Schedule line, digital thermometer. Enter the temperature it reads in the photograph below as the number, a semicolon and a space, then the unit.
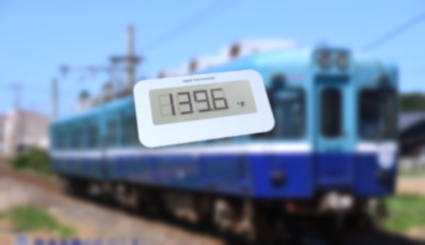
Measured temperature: 139.6; °F
